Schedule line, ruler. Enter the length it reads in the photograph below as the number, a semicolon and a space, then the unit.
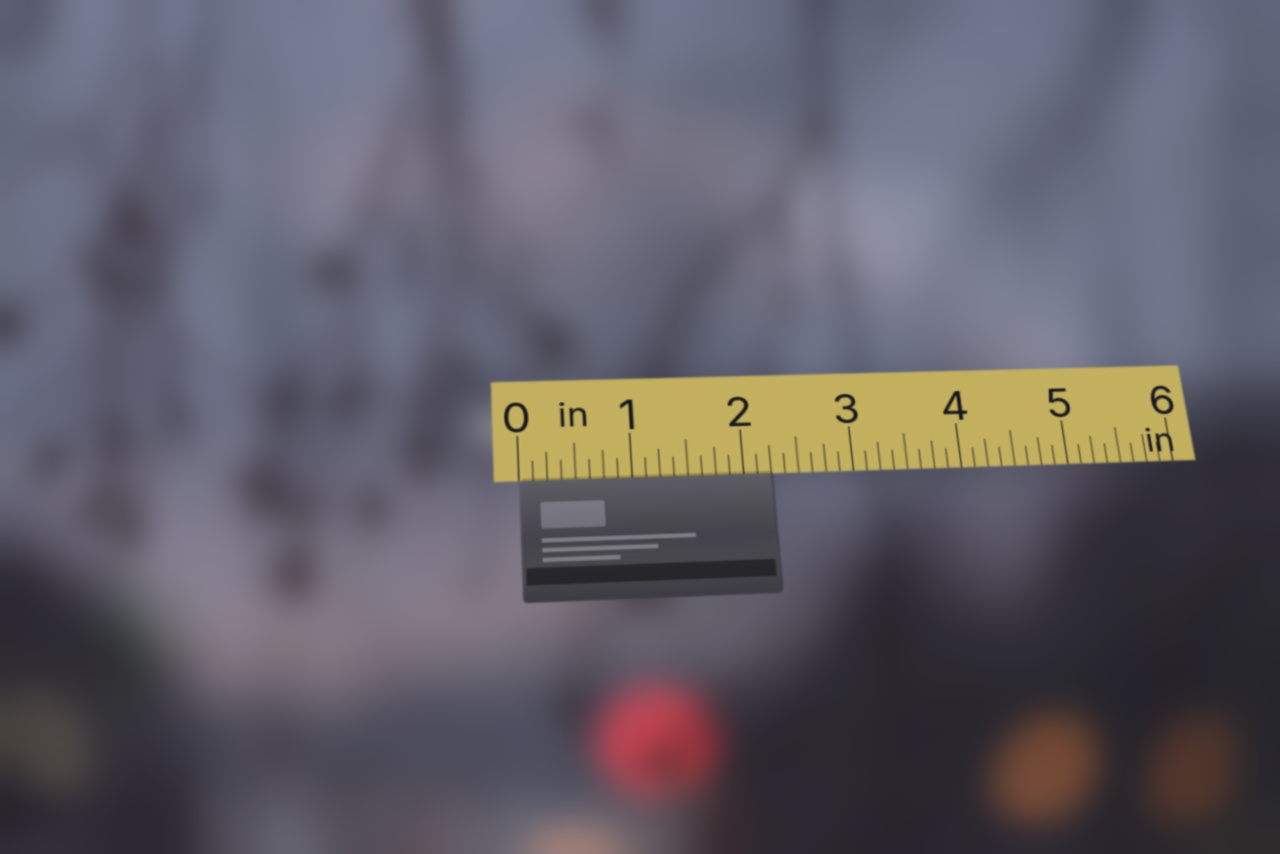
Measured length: 2.25; in
